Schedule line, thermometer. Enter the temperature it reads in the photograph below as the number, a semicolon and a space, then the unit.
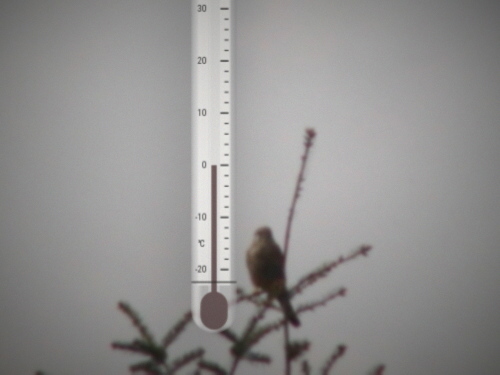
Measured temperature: 0; °C
